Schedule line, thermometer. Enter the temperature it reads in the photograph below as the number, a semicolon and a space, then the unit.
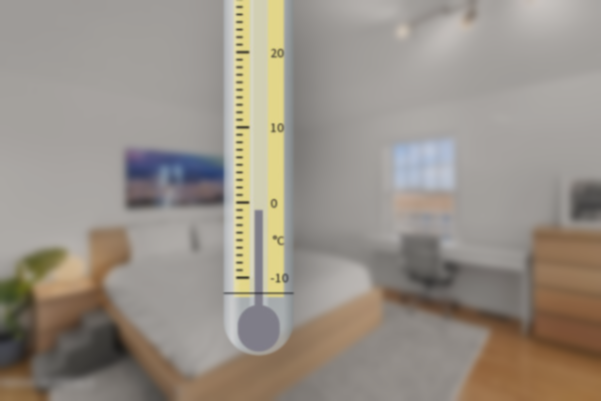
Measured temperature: -1; °C
